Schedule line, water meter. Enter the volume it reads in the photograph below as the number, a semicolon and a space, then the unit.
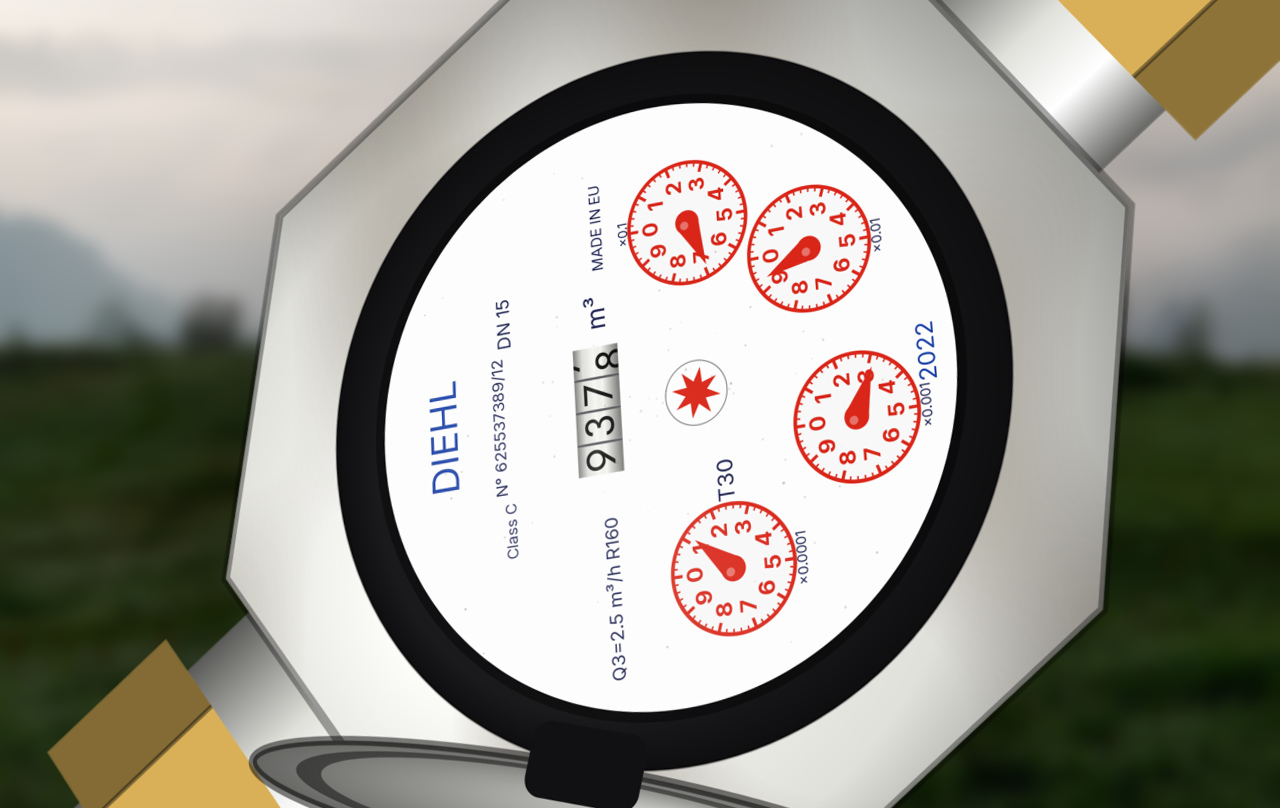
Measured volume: 9377.6931; m³
